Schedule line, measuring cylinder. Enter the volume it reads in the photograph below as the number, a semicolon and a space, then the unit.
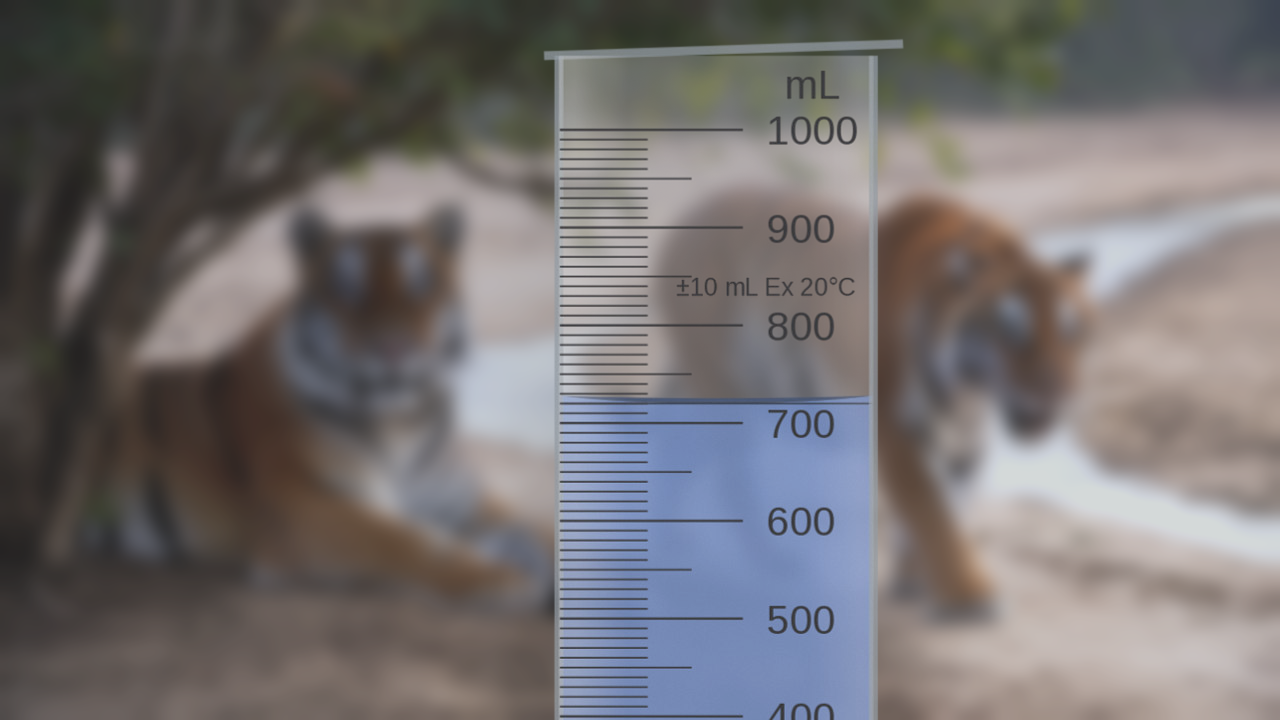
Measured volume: 720; mL
